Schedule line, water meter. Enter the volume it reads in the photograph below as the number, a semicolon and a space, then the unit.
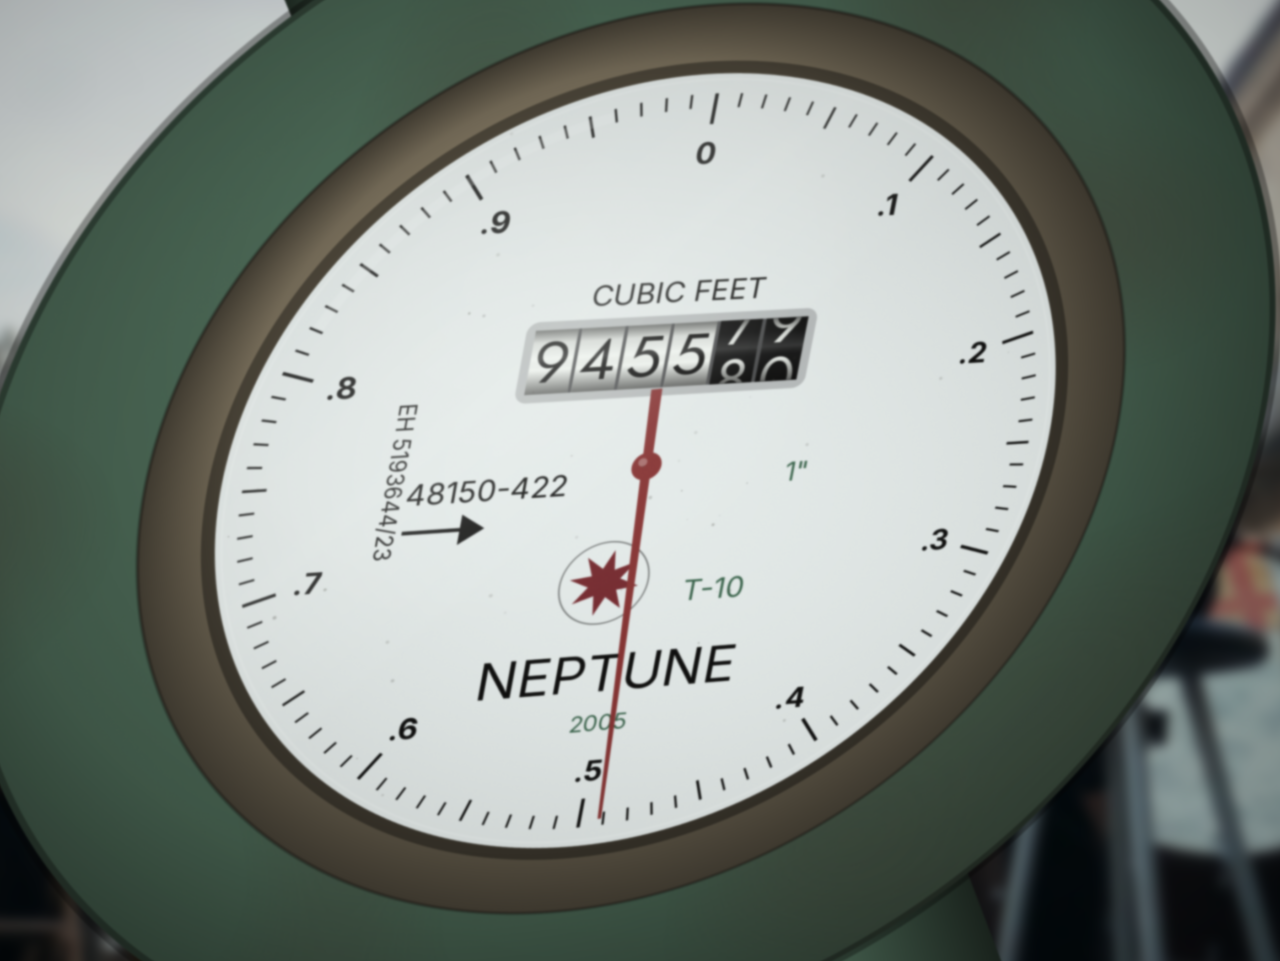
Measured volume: 945579.49; ft³
